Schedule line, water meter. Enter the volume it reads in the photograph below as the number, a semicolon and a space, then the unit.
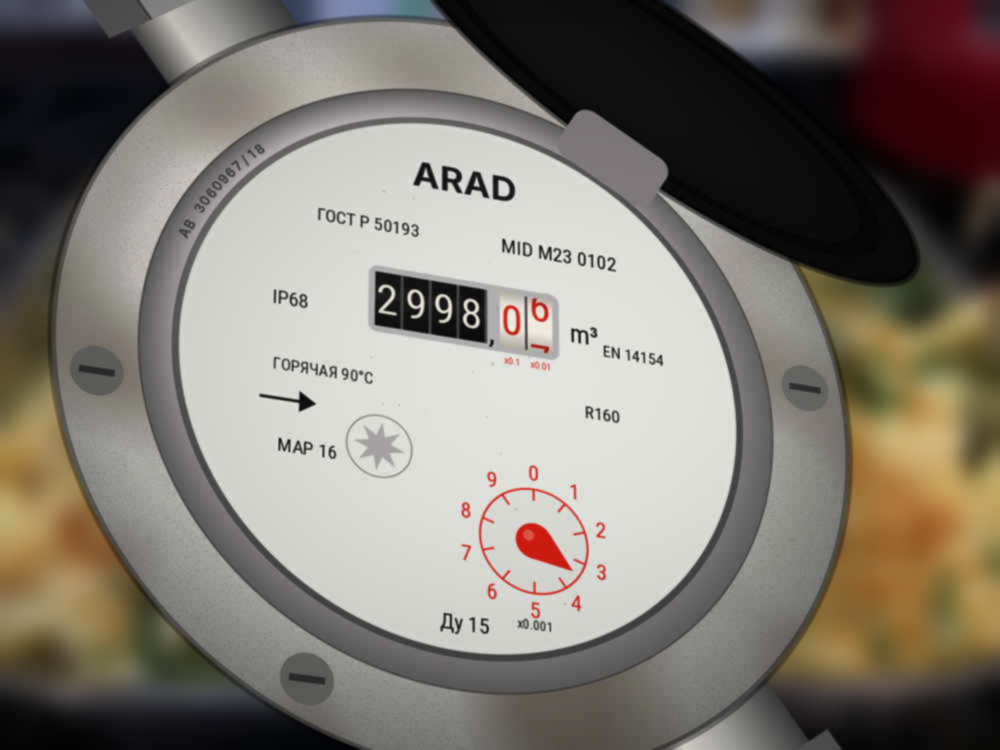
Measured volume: 2998.063; m³
